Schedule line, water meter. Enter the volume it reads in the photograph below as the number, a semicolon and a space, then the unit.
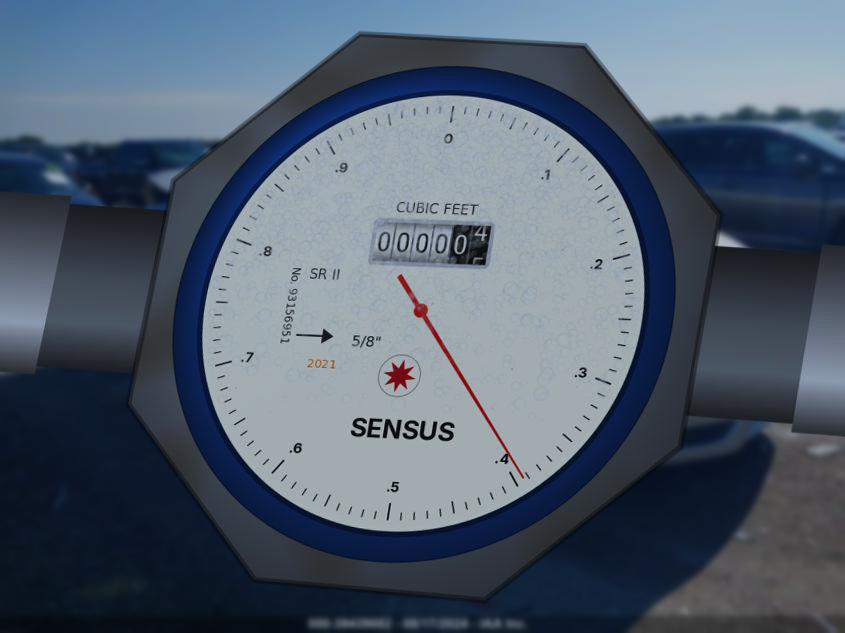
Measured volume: 4.39; ft³
